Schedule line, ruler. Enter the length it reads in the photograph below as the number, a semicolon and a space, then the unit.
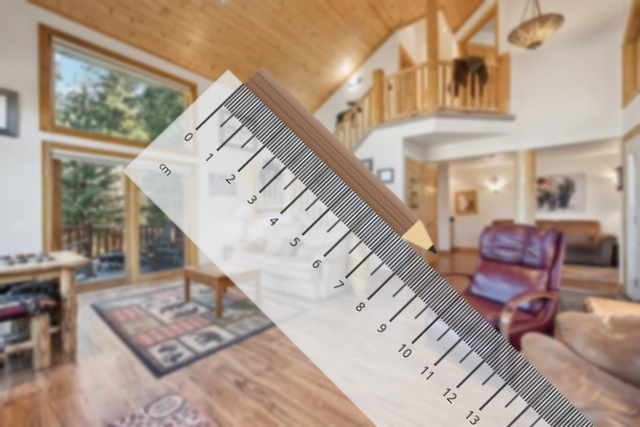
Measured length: 8.5; cm
